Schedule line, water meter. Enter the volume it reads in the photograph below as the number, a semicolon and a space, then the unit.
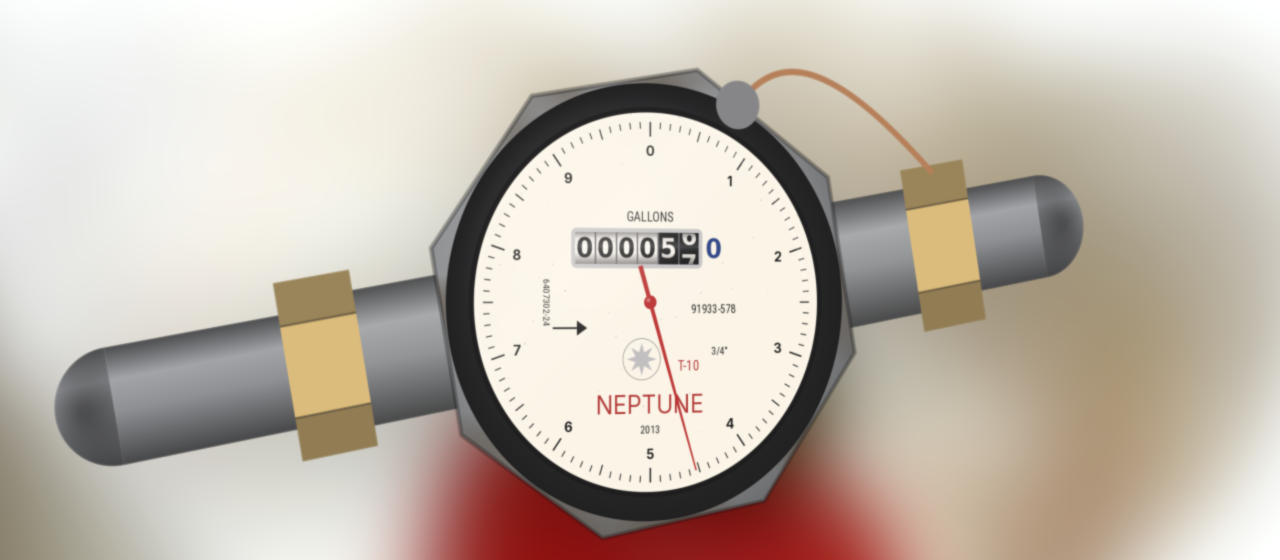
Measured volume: 564.5; gal
